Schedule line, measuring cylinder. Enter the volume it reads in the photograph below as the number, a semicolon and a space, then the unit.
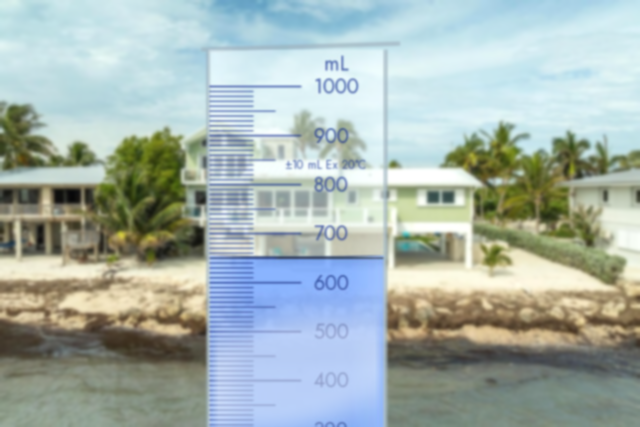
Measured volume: 650; mL
